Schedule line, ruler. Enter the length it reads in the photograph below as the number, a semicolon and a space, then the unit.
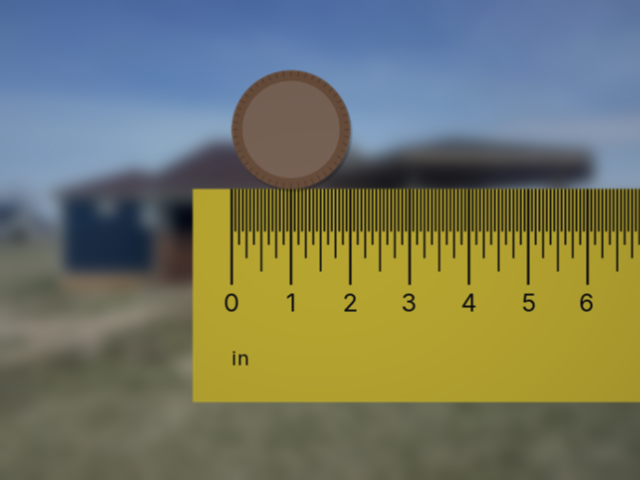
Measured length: 2; in
